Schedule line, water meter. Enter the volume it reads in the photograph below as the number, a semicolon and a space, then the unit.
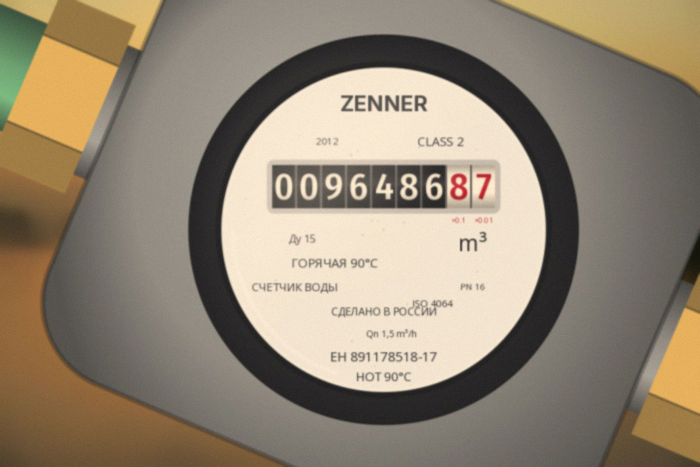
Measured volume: 96486.87; m³
